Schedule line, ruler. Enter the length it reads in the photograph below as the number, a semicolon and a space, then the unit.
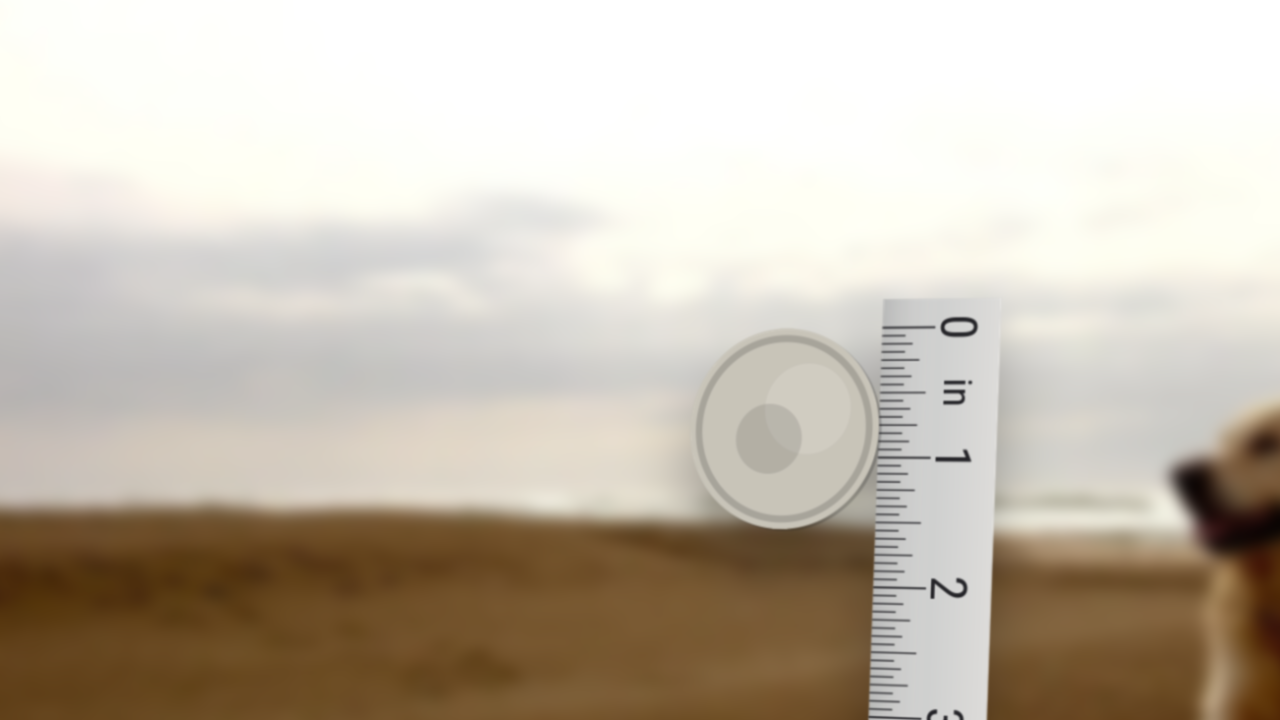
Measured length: 1.5625; in
